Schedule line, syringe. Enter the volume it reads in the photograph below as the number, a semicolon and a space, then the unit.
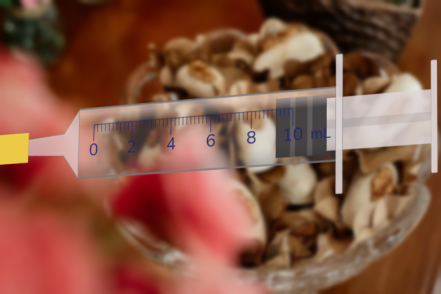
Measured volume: 9.2; mL
